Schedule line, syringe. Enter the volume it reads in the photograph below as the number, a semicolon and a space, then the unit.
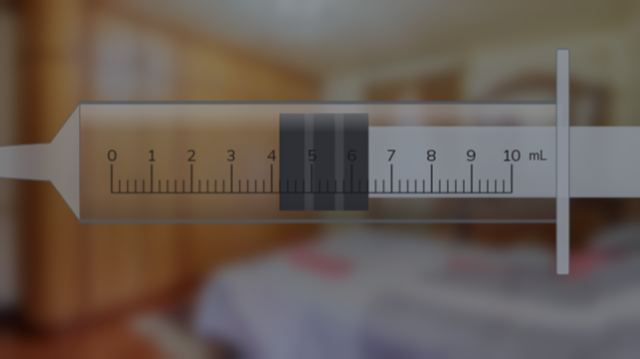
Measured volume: 4.2; mL
